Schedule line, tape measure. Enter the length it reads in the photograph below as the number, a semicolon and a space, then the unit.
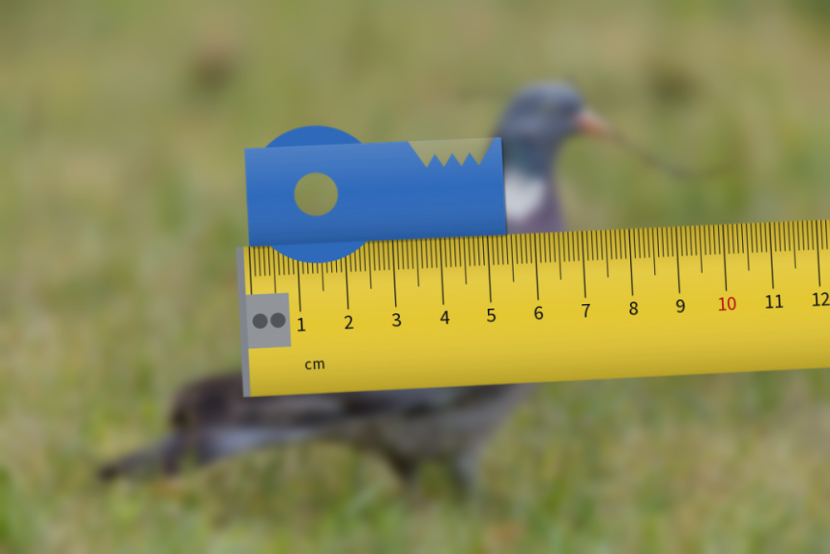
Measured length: 5.4; cm
